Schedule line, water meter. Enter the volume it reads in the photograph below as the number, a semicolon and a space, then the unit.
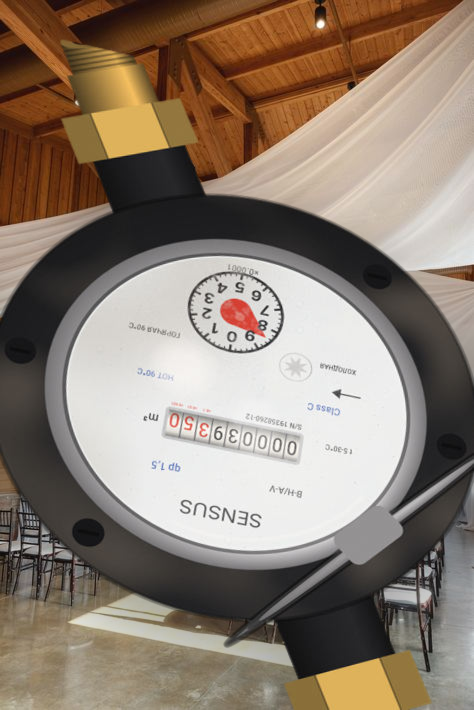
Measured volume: 39.3498; m³
